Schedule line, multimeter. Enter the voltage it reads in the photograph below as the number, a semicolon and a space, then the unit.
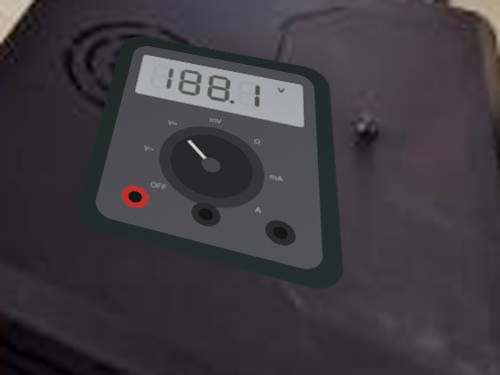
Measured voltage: 188.1; V
